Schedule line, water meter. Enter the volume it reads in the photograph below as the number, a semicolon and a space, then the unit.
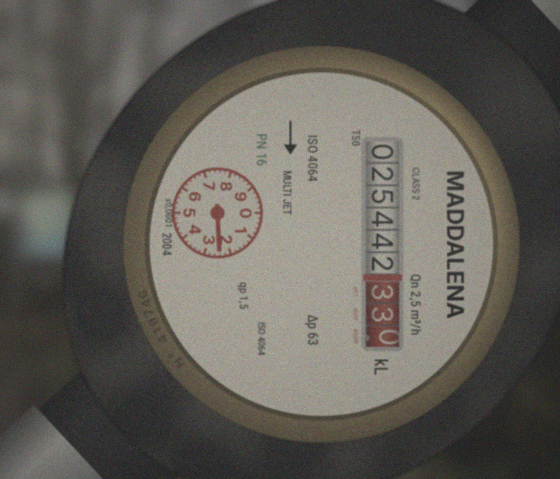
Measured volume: 25442.3302; kL
